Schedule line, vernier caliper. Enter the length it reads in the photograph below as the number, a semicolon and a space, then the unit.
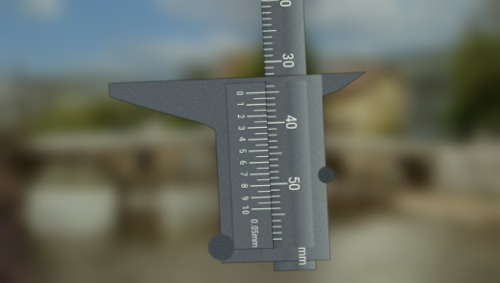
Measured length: 35.0; mm
